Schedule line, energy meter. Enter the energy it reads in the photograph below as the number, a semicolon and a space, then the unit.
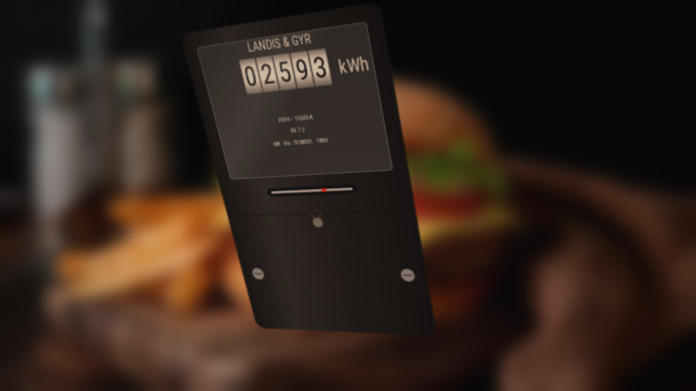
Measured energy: 2593; kWh
